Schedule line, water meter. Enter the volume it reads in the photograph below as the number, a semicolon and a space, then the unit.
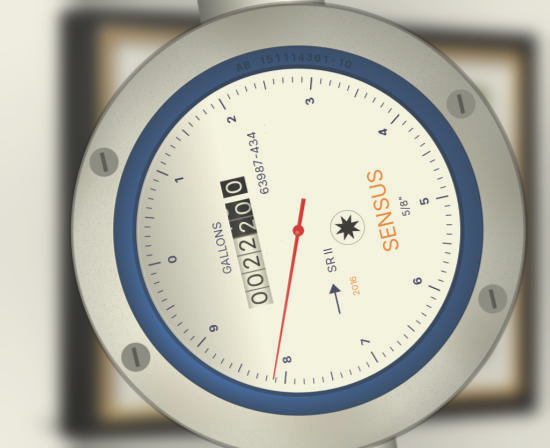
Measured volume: 22198.1; gal
